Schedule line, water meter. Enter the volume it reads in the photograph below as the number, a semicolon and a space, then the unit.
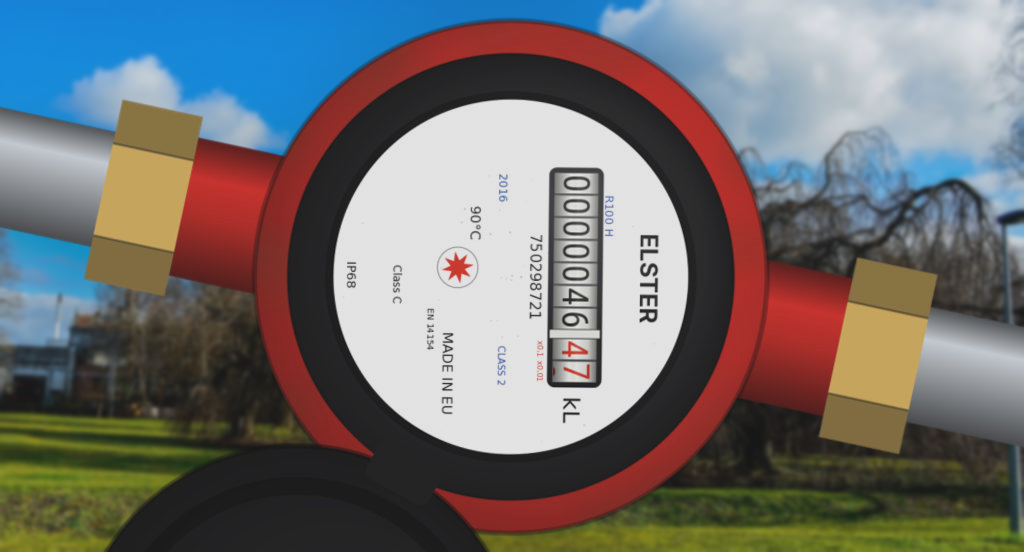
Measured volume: 46.47; kL
